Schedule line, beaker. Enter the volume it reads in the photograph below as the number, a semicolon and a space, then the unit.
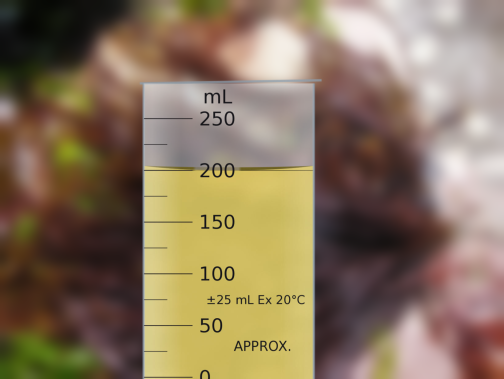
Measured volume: 200; mL
